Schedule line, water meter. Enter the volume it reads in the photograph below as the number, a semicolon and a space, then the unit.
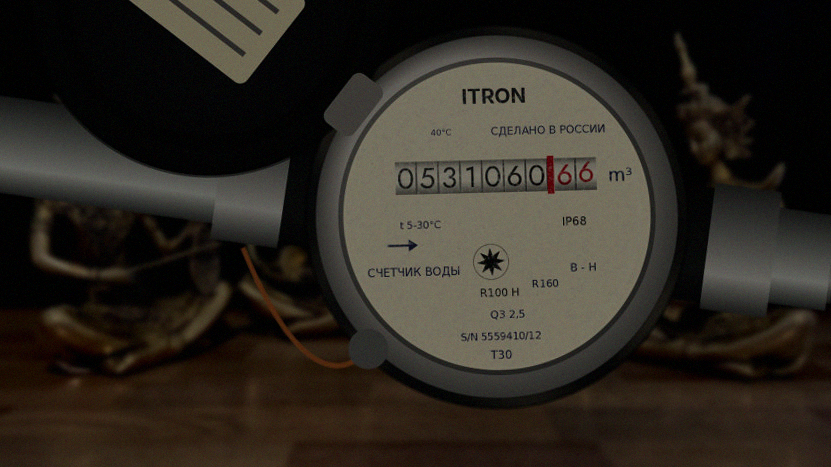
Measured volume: 531060.66; m³
